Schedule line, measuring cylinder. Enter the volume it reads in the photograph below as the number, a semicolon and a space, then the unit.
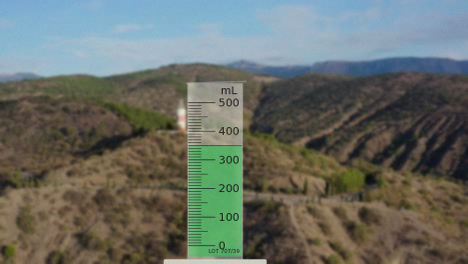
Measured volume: 350; mL
